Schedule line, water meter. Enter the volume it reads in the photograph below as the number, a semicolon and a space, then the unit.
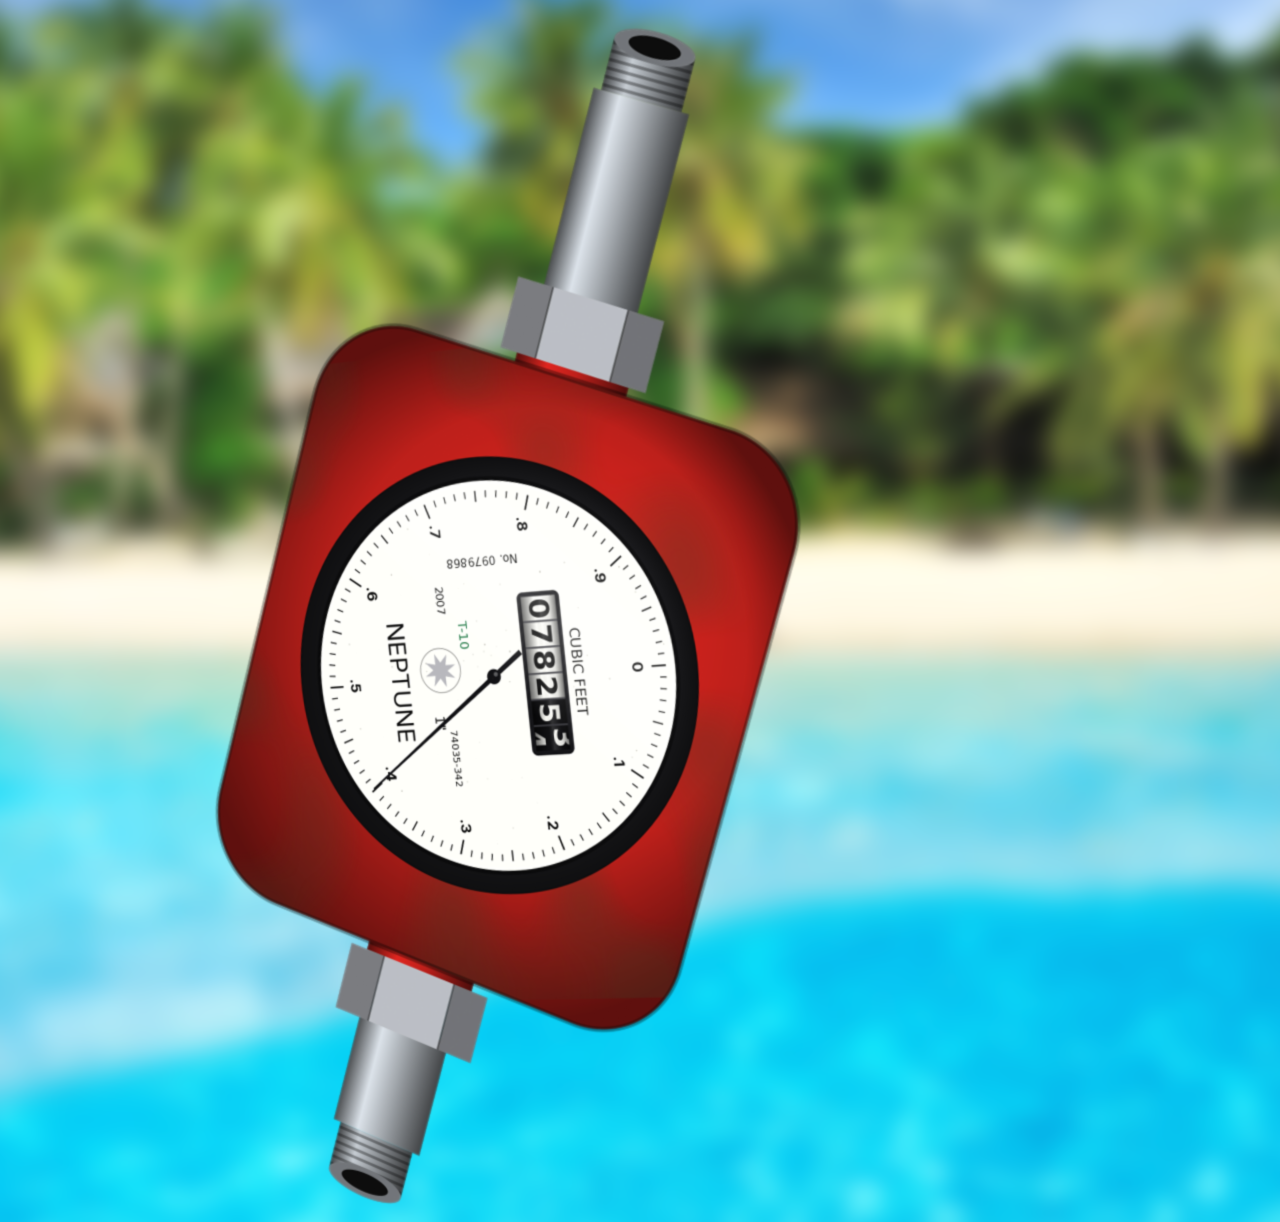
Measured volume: 78253.40; ft³
